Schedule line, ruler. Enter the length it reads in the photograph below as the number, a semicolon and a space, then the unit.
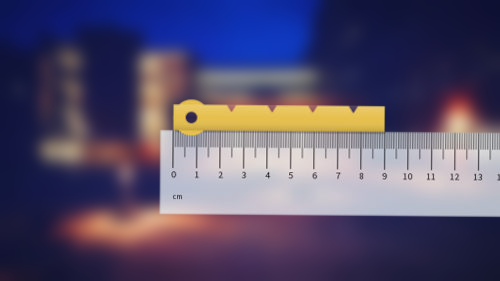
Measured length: 9; cm
